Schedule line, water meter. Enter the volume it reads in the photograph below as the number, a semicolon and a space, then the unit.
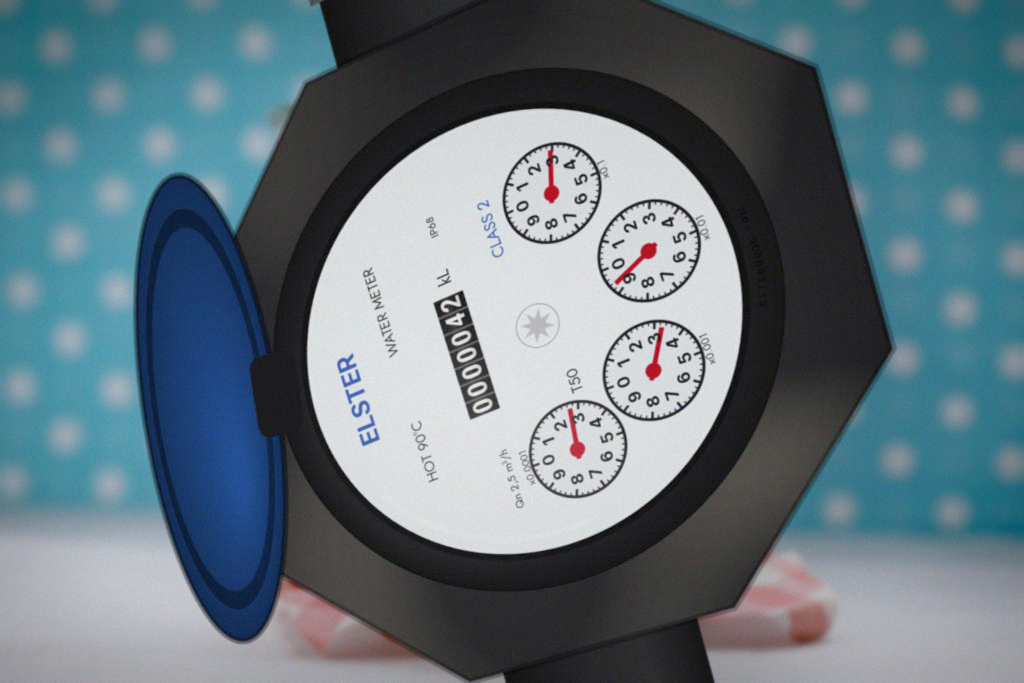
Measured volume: 42.2932; kL
